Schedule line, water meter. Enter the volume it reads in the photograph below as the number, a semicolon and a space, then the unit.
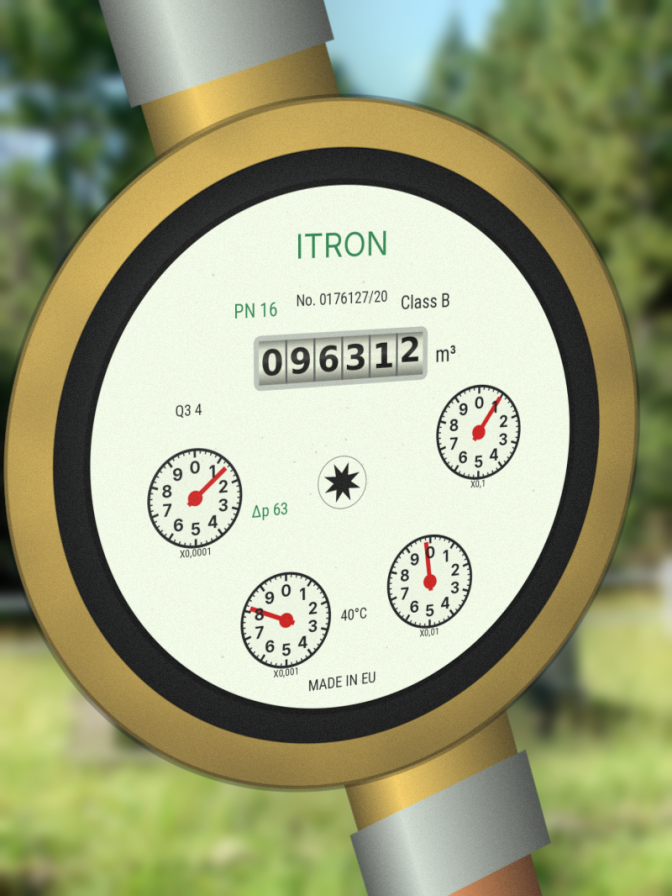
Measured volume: 96312.0981; m³
